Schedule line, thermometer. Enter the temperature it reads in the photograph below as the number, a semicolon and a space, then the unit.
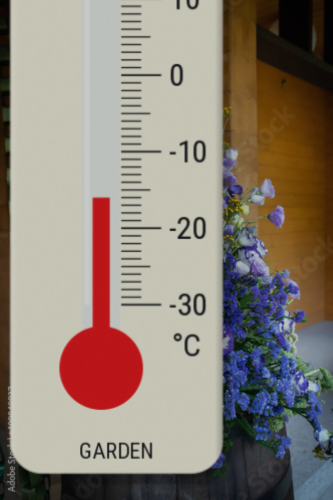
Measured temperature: -16; °C
